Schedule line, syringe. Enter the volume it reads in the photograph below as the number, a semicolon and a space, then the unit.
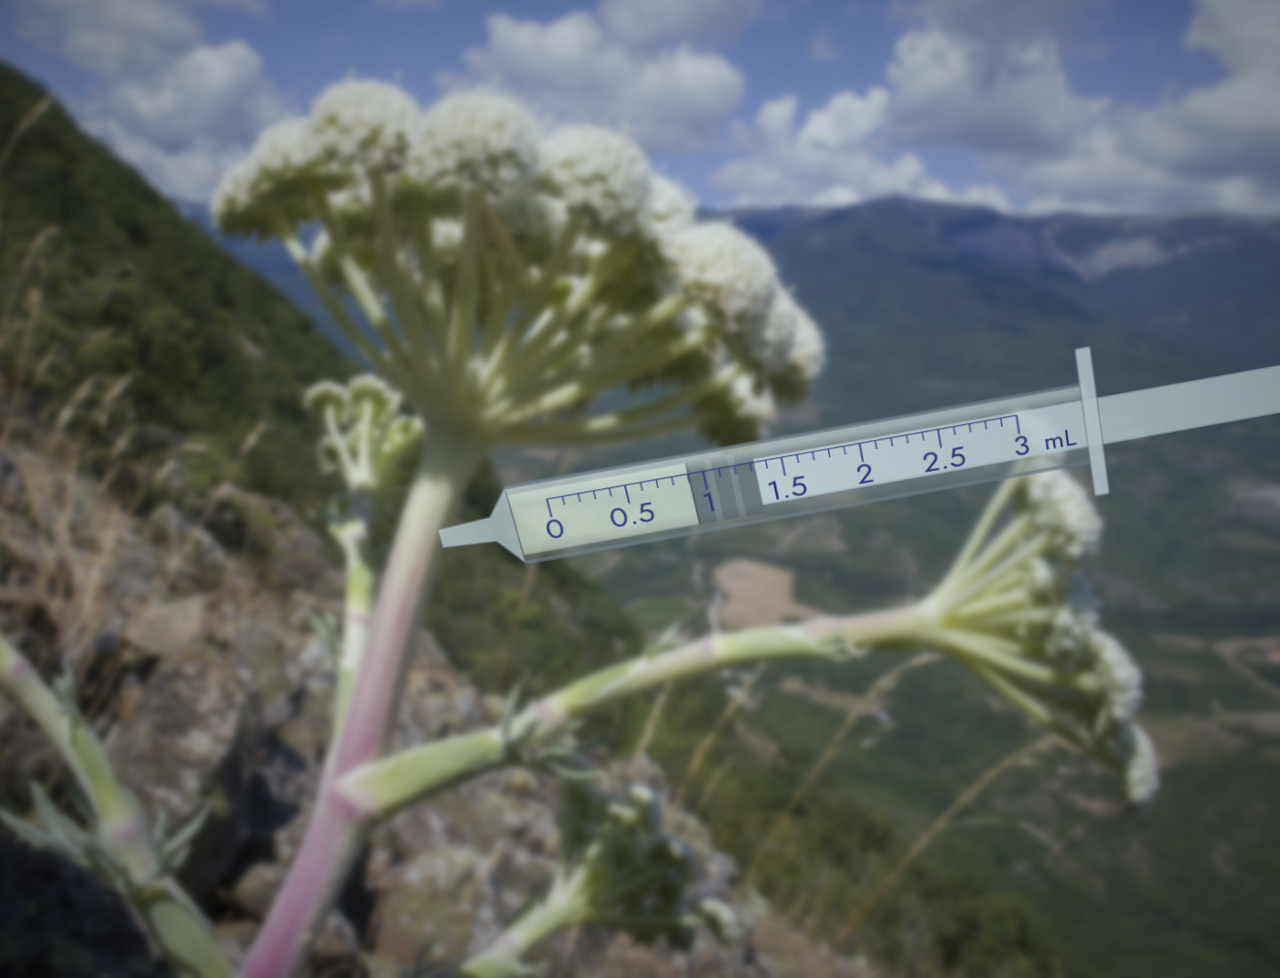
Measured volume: 0.9; mL
